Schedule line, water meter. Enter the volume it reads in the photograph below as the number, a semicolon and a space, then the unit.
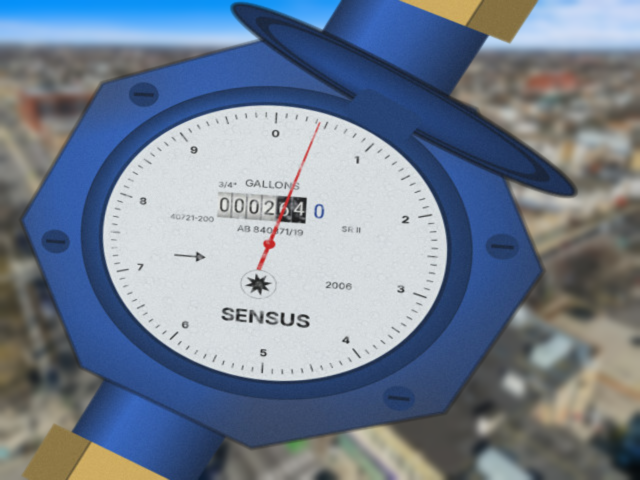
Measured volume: 2640.4; gal
